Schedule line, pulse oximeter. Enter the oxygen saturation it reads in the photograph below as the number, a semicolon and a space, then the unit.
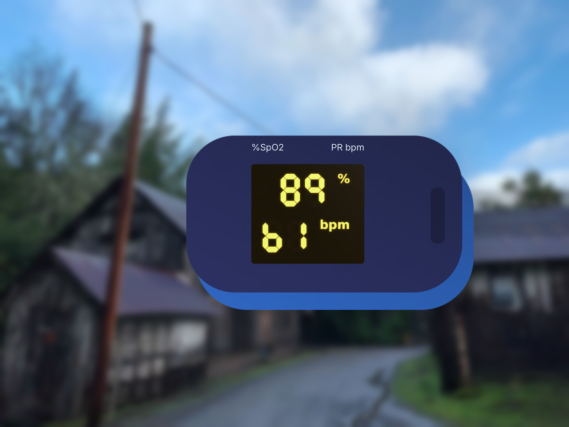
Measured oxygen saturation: 89; %
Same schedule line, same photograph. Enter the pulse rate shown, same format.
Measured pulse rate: 61; bpm
